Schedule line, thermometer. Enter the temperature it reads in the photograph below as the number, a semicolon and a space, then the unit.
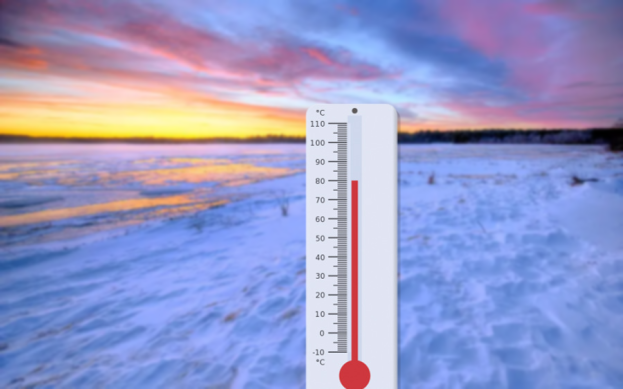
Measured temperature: 80; °C
